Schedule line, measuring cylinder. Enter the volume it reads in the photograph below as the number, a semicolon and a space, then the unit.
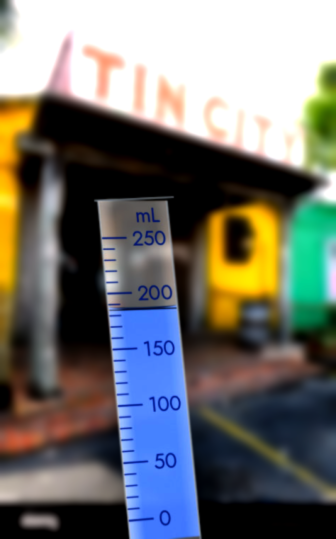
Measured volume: 185; mL
